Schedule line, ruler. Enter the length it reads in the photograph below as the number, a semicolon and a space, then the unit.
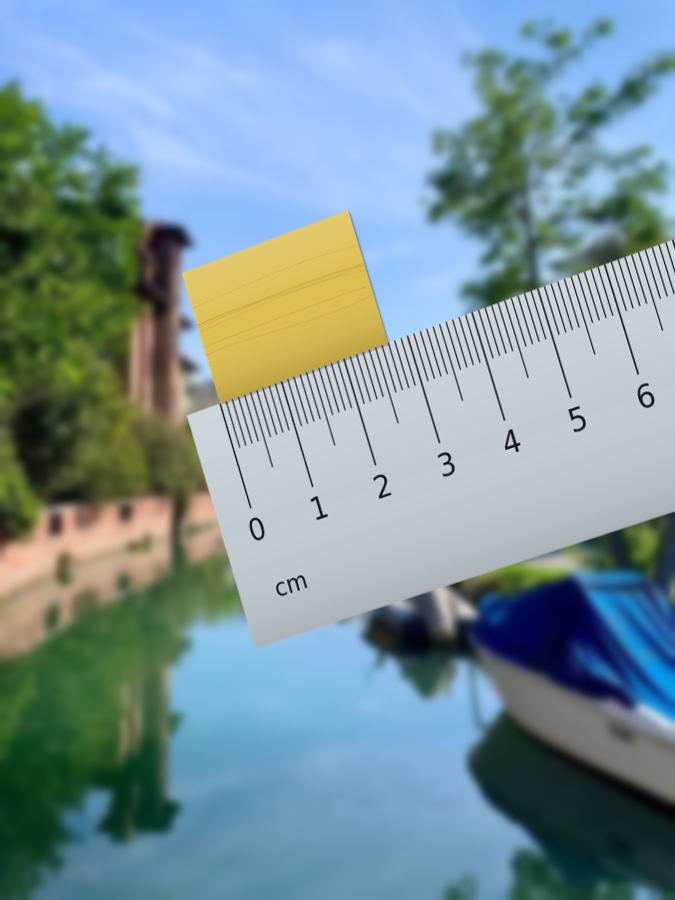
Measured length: 2.7; cm
